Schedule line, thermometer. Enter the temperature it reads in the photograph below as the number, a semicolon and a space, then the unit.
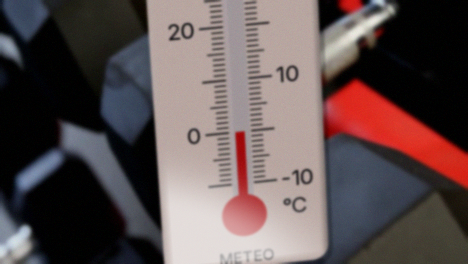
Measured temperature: 0; °C
